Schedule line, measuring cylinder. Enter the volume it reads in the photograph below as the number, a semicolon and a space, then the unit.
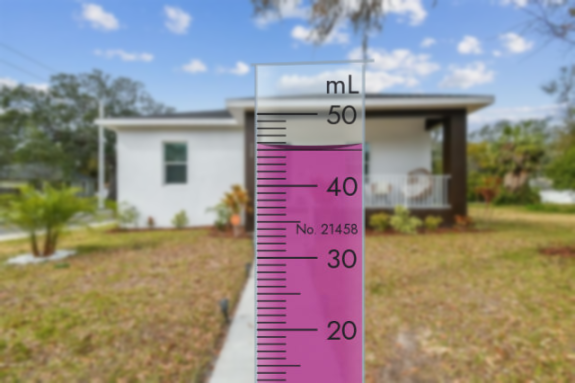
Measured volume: 45; mL
